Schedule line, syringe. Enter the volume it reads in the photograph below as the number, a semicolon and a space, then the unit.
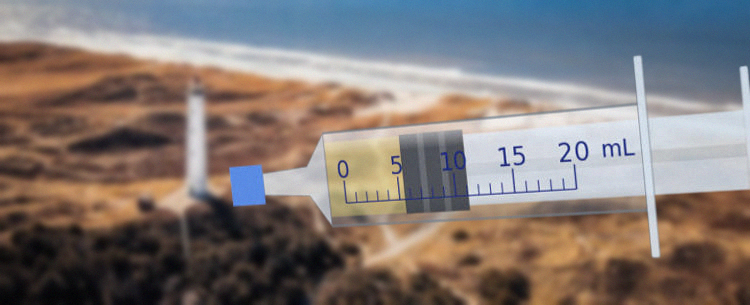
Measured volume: 5.5; mL
